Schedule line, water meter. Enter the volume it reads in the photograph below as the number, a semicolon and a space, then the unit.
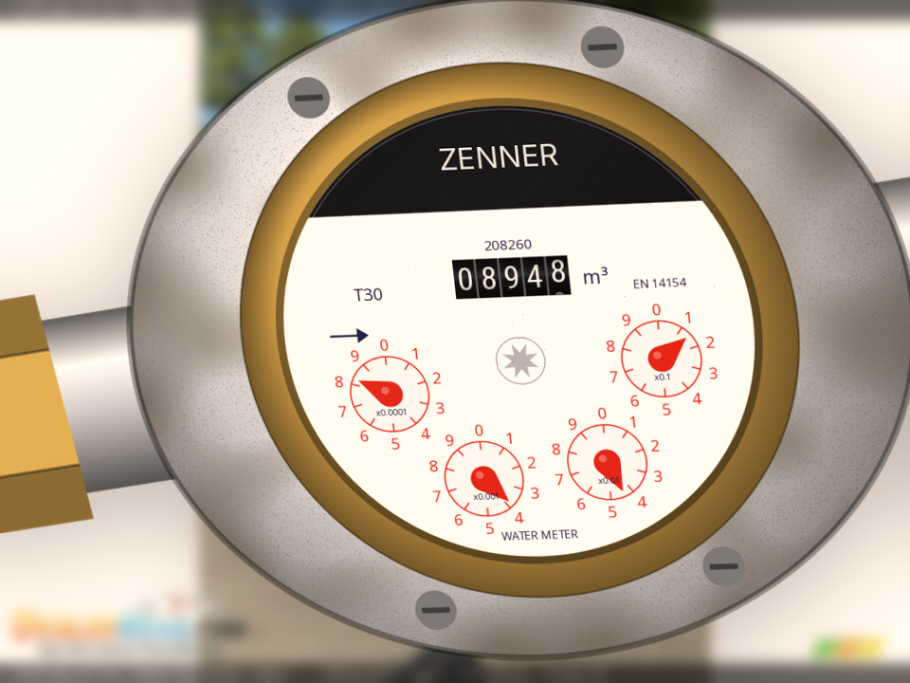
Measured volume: 8948.1438; m³
